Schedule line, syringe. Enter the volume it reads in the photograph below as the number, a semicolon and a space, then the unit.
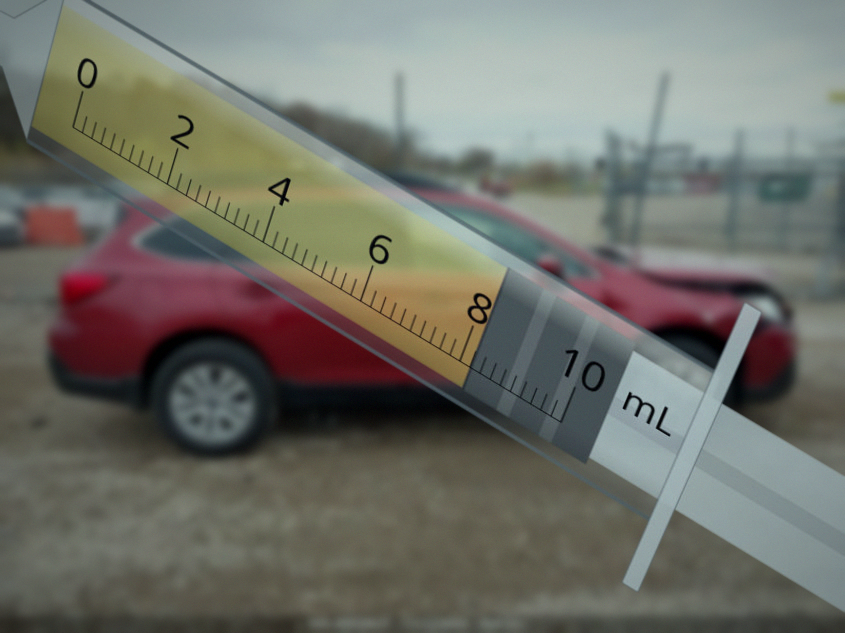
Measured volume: 8.2; mL
